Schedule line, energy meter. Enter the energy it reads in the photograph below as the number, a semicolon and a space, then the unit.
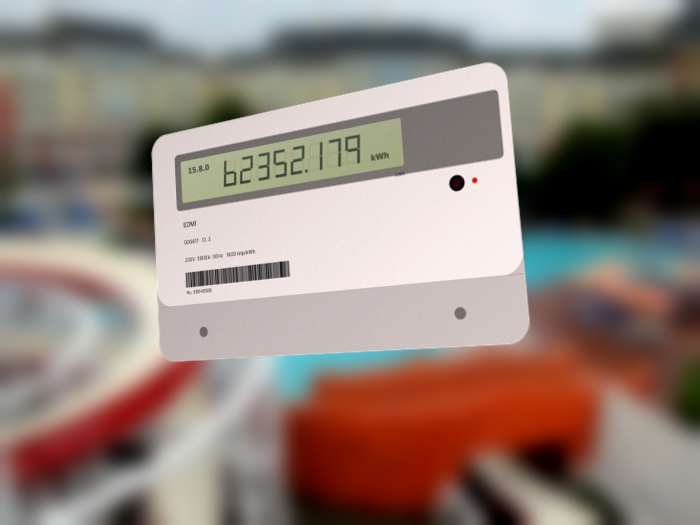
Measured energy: 62352.179; kWh
